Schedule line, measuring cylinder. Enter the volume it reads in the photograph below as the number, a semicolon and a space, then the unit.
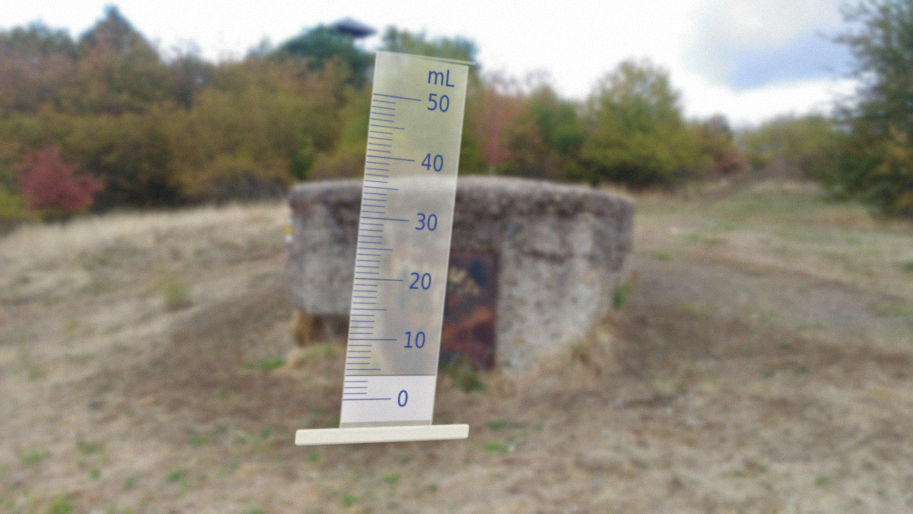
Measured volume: 4; mL
